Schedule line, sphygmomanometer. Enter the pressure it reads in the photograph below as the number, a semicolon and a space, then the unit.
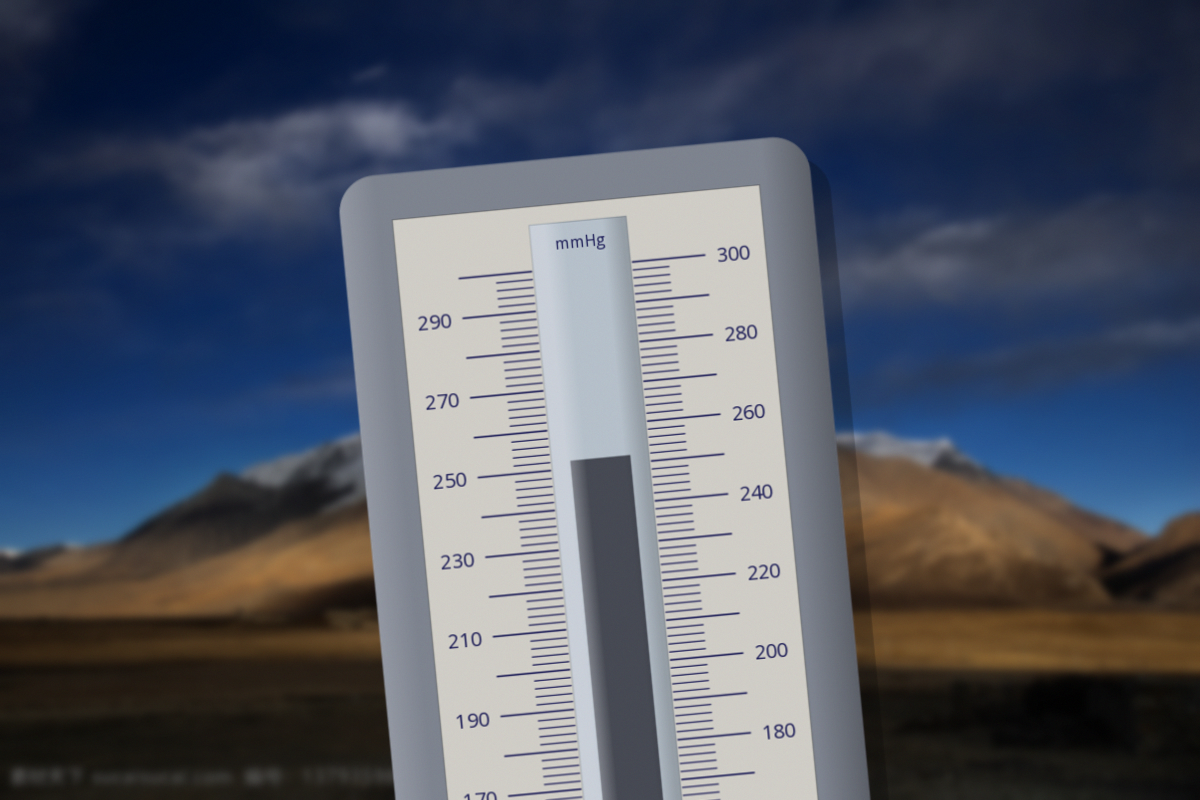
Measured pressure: 252; mmHg
